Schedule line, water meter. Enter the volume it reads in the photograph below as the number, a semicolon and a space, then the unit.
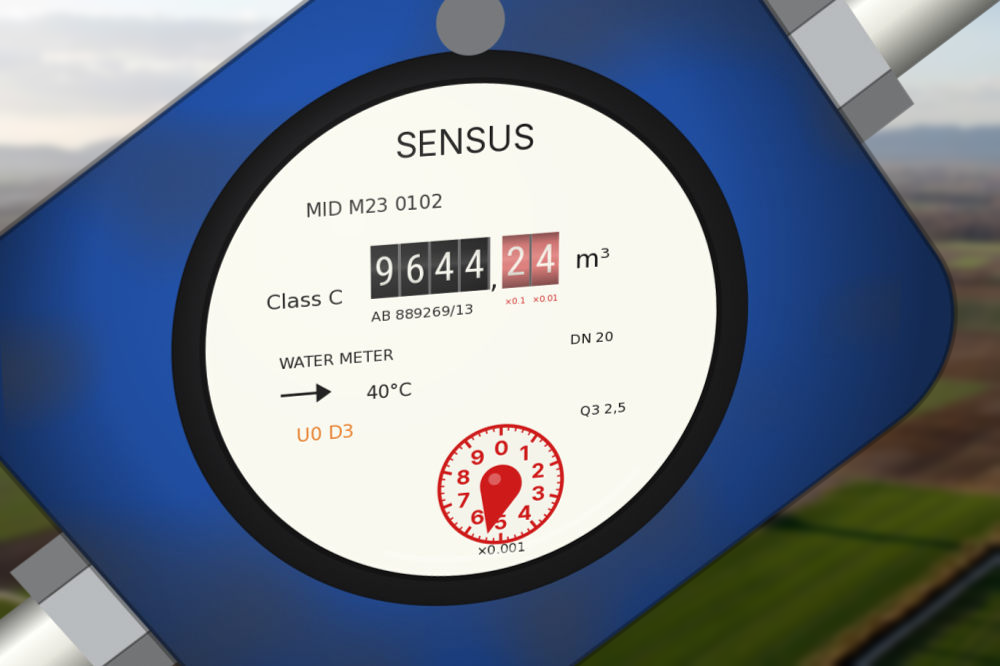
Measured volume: 9644.245; m³
